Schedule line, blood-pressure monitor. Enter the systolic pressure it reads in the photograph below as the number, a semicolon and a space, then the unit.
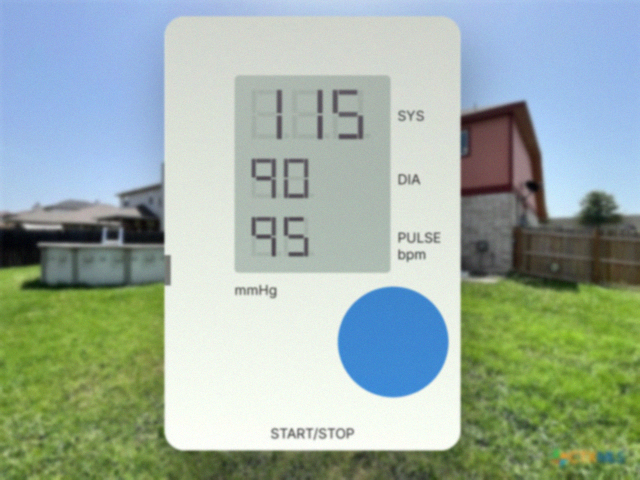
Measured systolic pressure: 115; mmHg
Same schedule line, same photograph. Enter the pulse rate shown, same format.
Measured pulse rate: 95; bpm
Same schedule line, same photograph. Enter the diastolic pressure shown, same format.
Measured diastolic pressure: 90; mmHg
